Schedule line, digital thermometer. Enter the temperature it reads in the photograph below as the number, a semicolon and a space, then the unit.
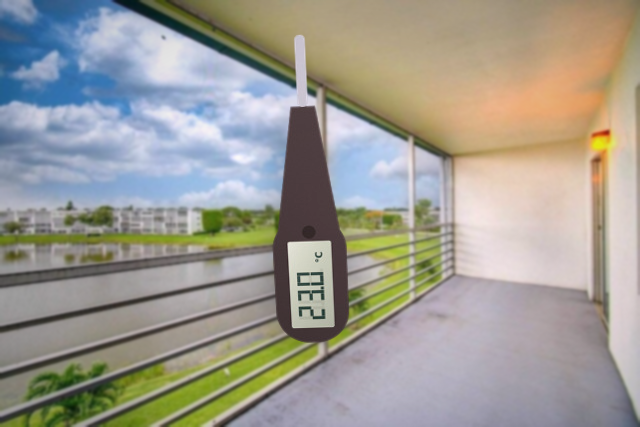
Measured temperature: 23.0; °C
